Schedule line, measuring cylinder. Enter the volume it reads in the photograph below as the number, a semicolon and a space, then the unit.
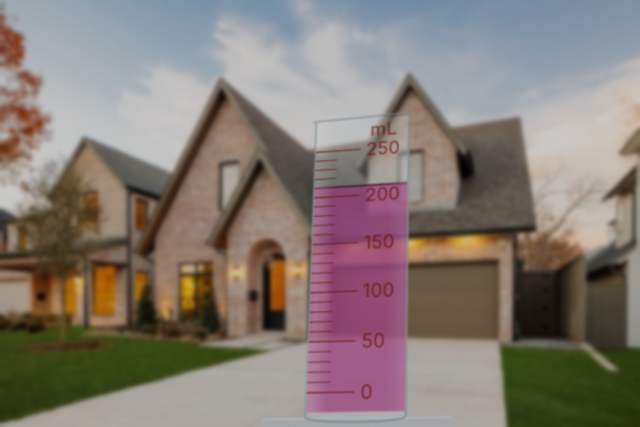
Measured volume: 210; mL
